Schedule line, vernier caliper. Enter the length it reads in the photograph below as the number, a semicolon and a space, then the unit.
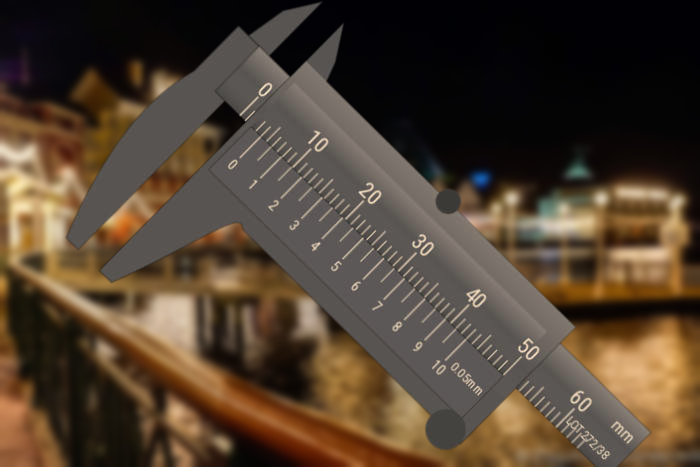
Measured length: 4.0; mm
